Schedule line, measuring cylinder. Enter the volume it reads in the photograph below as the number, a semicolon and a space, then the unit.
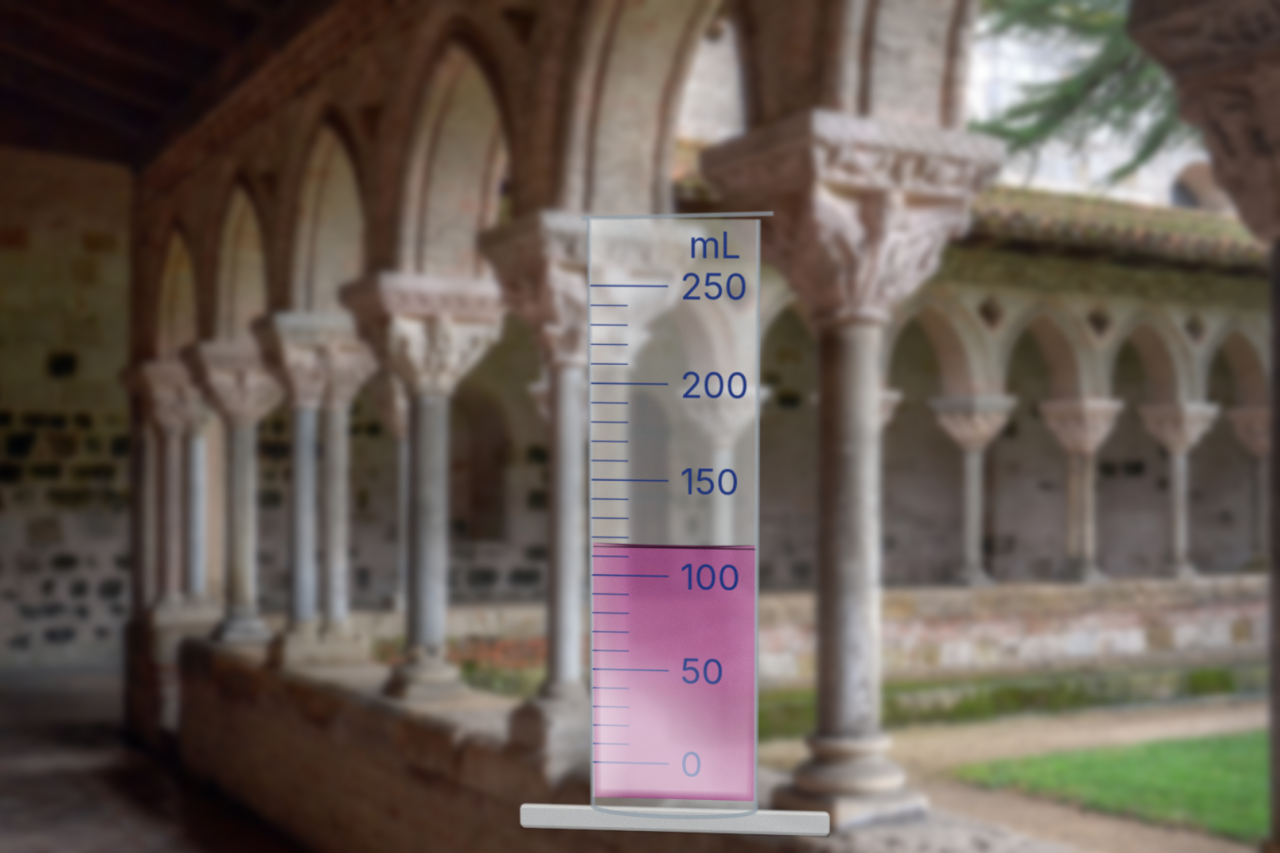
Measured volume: 115; mL
